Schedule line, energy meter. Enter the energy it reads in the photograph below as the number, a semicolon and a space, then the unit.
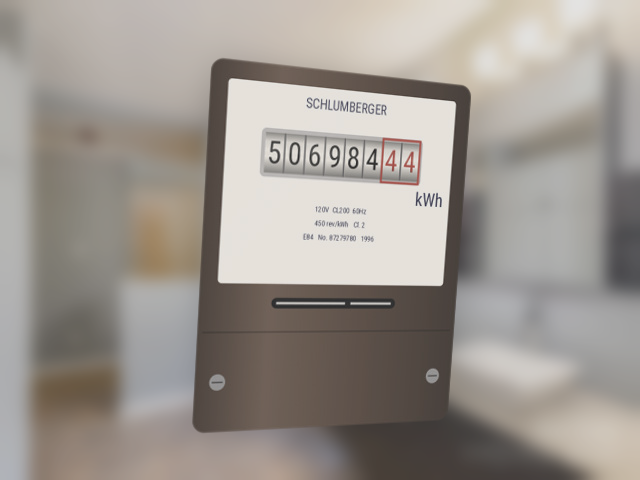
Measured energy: 506984.44; kWh
